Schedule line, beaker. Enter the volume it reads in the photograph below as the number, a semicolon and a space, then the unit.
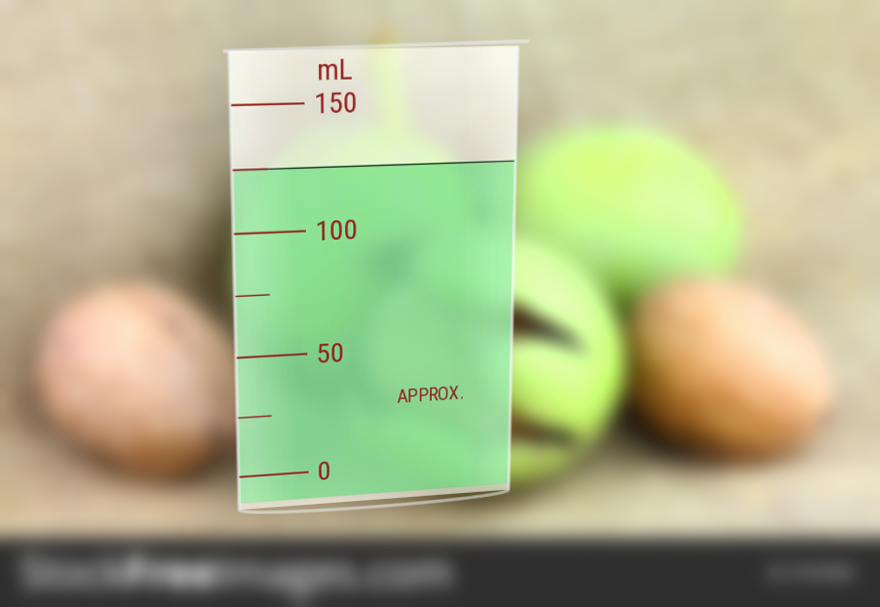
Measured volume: 125; mL
